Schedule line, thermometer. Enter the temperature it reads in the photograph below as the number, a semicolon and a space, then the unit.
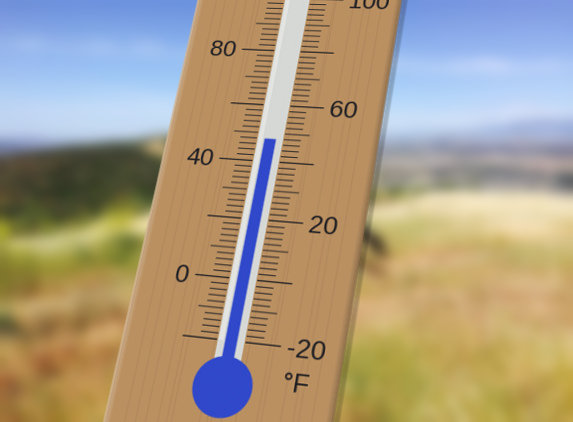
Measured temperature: 48; °F
